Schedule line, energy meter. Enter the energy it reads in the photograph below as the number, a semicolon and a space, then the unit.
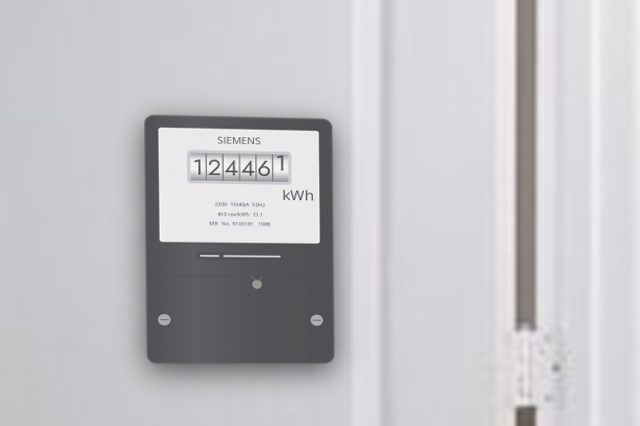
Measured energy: 124461; kWh
